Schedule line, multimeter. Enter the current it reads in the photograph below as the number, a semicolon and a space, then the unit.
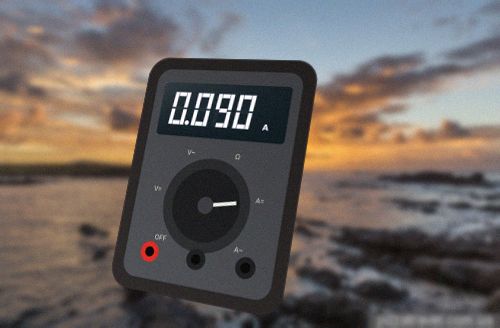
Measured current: 0.090; A
